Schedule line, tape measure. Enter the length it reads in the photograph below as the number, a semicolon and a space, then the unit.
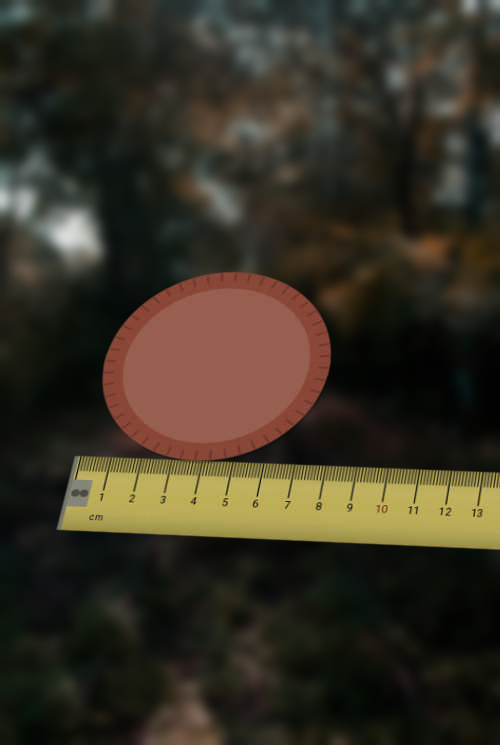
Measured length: 7.5; cm
